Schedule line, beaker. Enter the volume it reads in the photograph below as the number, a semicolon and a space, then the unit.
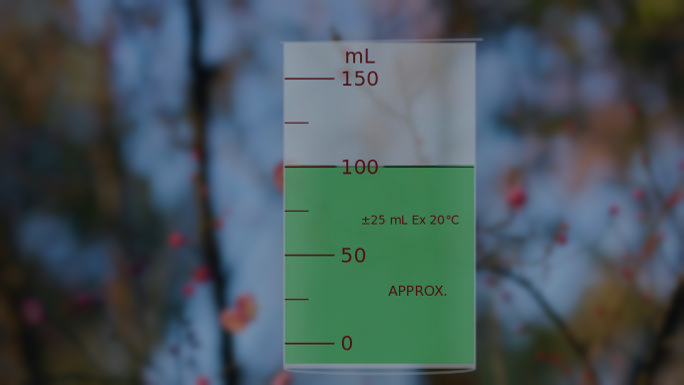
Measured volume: 100; mL
